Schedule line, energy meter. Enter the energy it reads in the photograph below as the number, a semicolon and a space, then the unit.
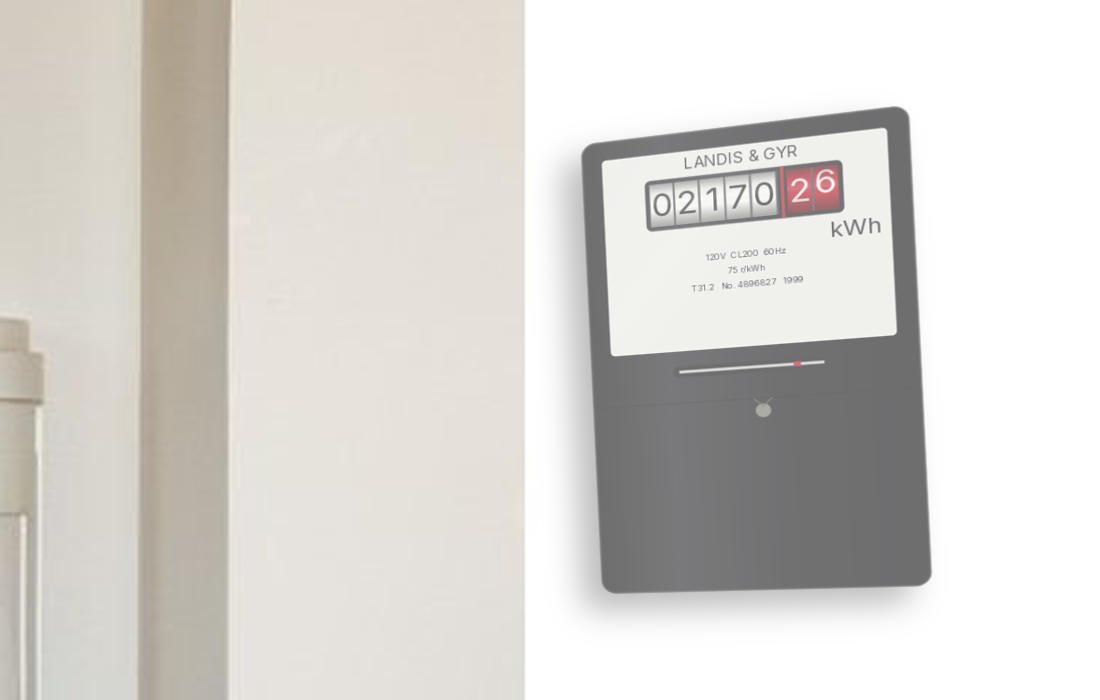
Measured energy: 2170.26; kWh
